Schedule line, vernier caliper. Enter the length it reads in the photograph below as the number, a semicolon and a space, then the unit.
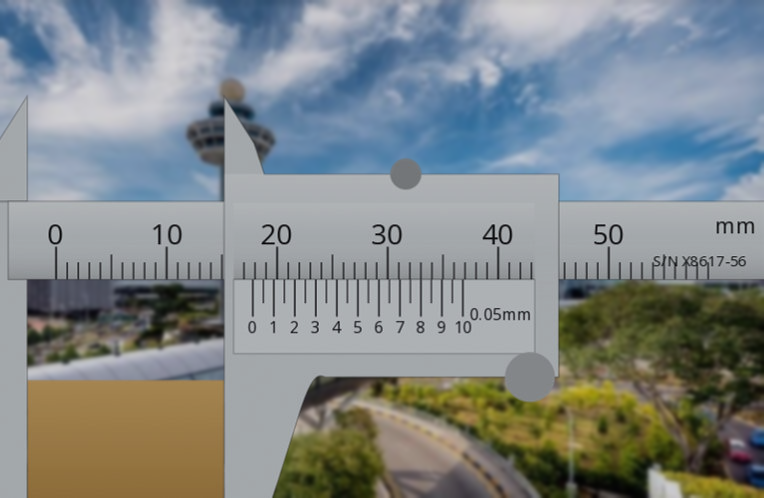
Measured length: 17.8; mm
